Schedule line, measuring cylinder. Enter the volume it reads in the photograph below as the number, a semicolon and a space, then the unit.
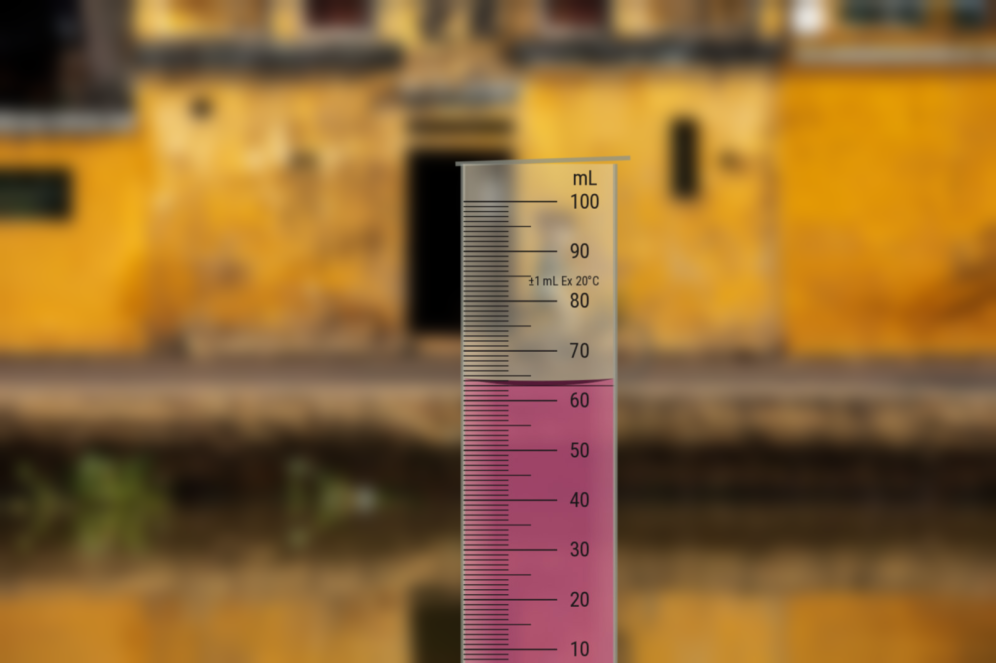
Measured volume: 63; mL
